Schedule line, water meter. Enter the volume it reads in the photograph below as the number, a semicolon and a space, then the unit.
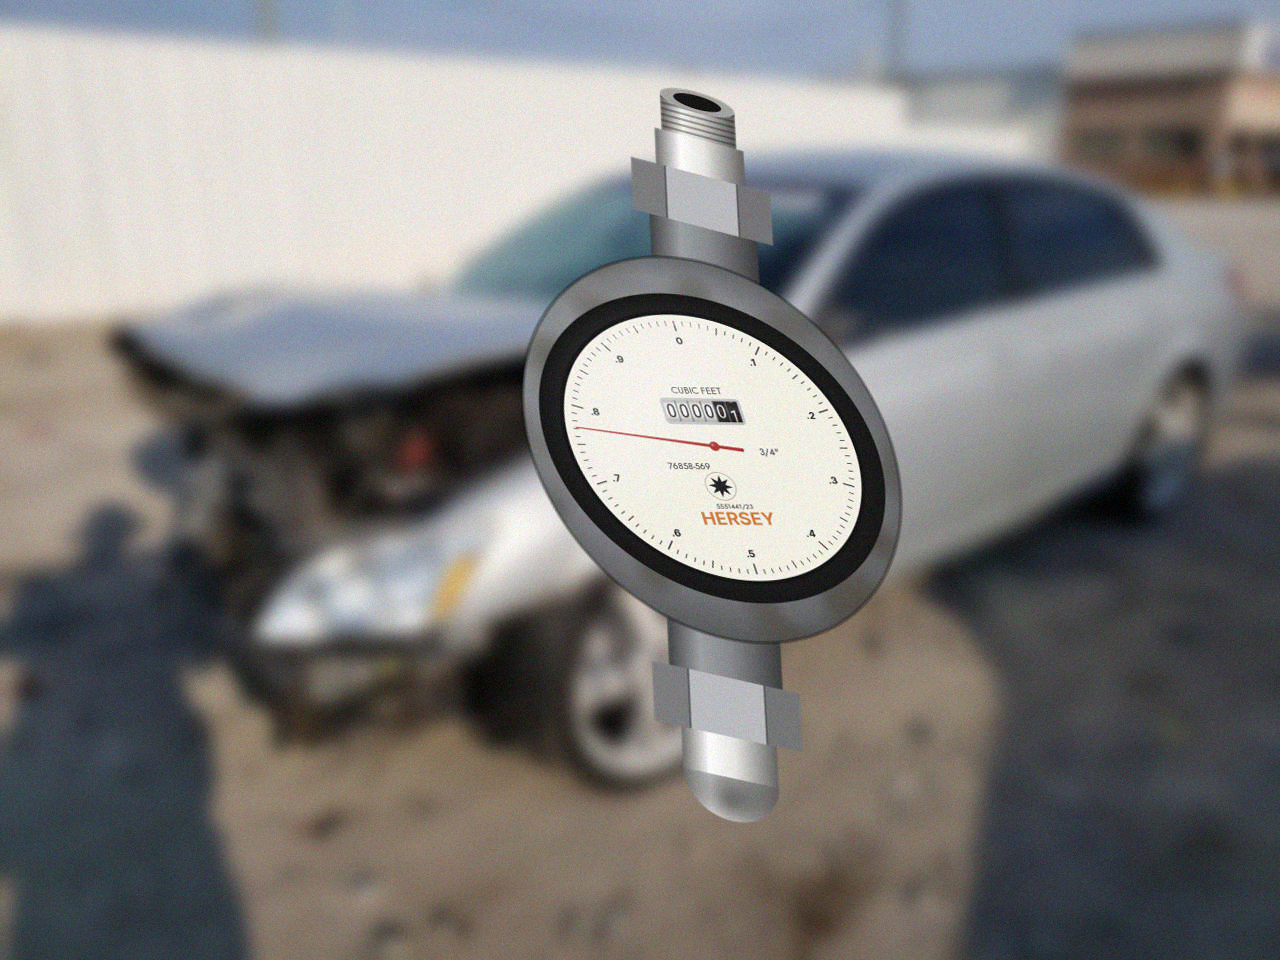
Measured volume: 0.77; ft³
